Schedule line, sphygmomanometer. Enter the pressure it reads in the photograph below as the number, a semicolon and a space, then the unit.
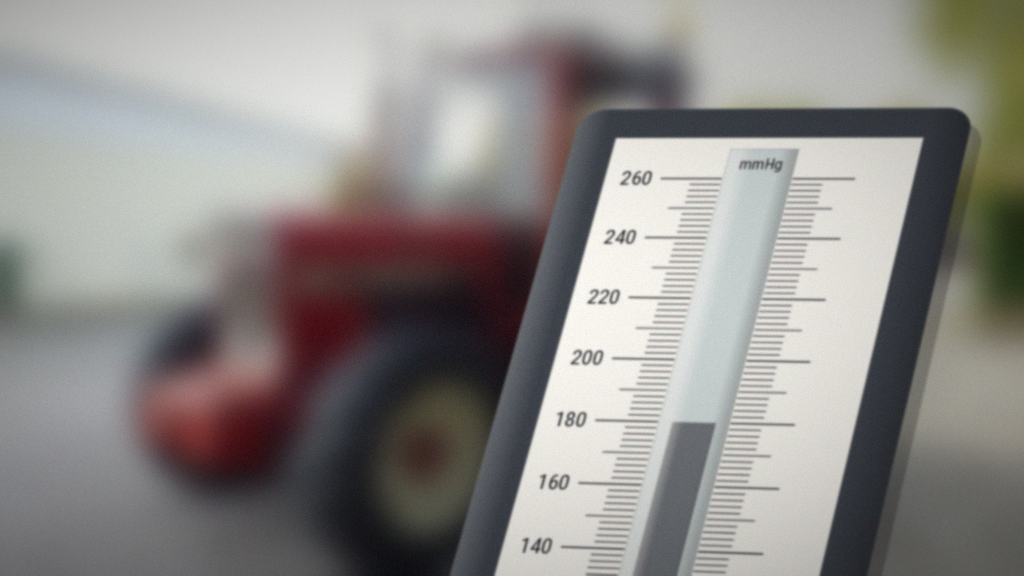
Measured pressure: 180; mmHg
